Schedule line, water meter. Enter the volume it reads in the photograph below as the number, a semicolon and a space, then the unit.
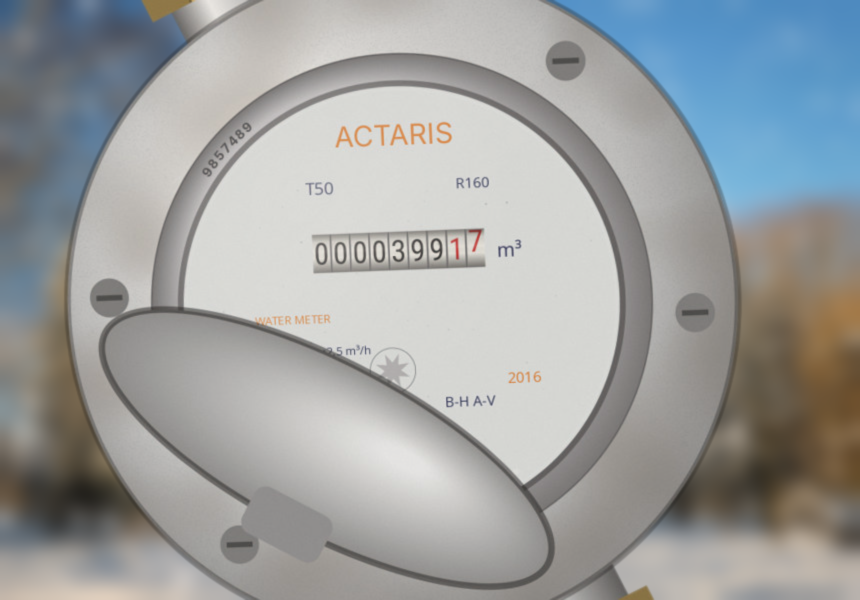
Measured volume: 399.17; m³
